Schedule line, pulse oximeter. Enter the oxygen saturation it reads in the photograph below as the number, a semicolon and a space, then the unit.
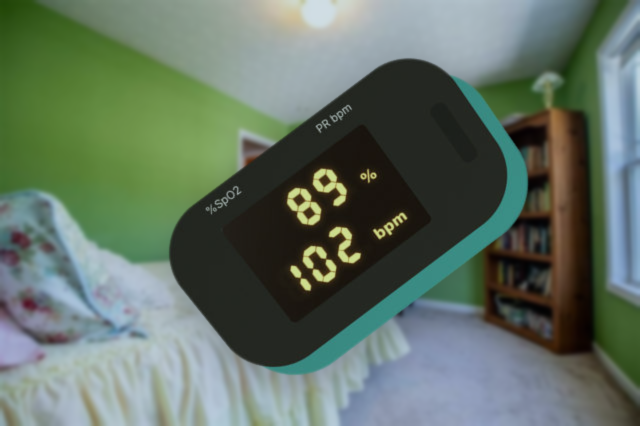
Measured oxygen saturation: 89; %
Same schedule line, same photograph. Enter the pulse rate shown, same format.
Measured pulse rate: 102; bpm
